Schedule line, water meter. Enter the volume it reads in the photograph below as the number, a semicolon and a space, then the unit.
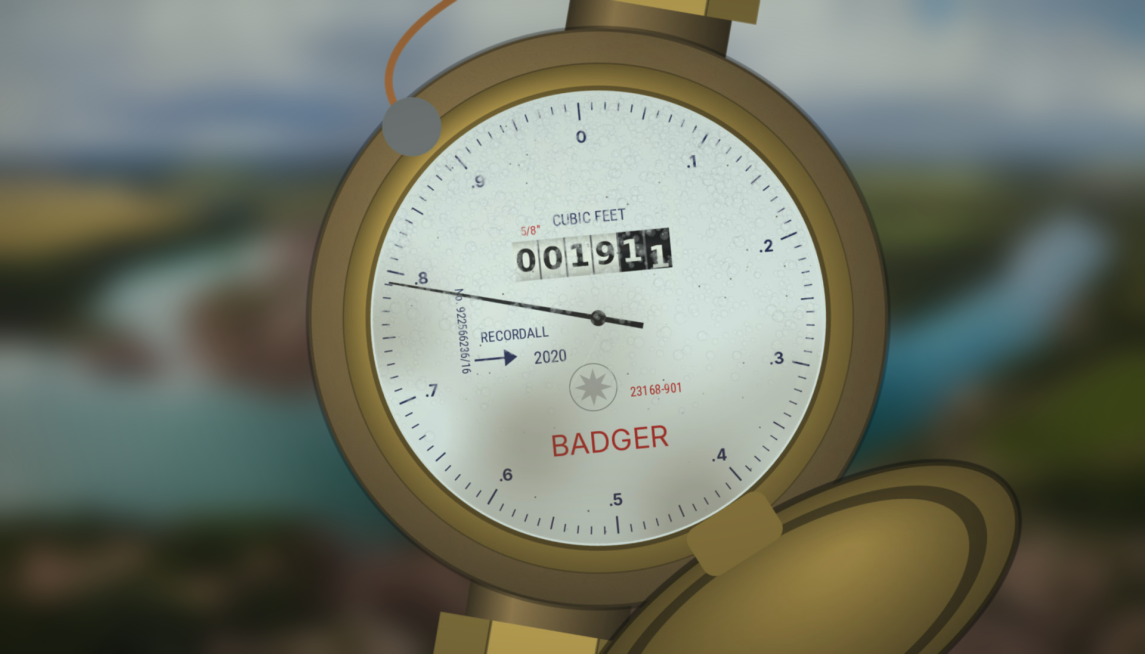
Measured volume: 1910.79; ft³
